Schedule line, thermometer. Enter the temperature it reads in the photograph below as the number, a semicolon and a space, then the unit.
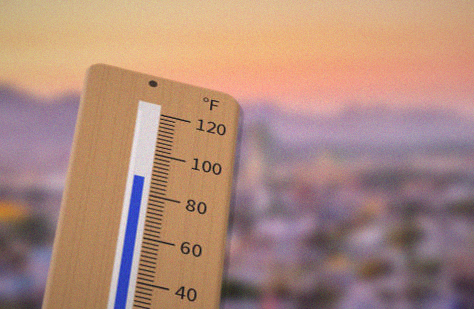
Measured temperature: 88; °F
